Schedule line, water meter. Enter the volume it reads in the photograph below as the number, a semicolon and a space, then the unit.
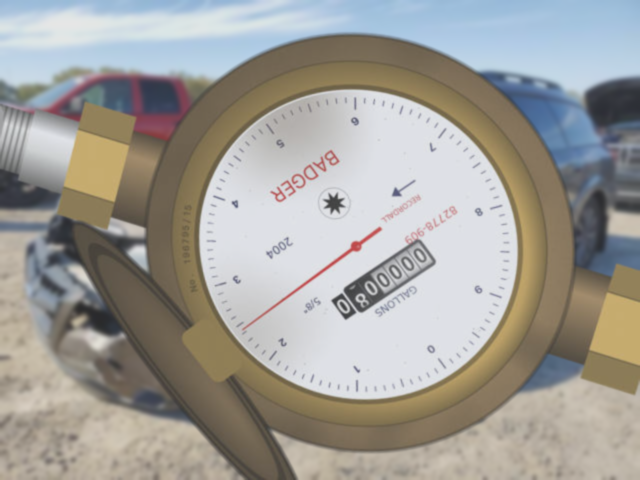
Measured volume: 82.4; gal
